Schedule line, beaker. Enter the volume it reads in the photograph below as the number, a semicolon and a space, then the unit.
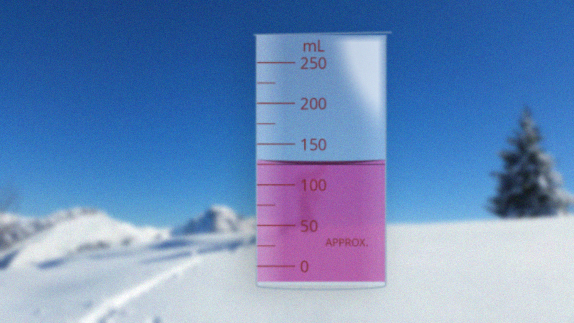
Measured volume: 125; mL
